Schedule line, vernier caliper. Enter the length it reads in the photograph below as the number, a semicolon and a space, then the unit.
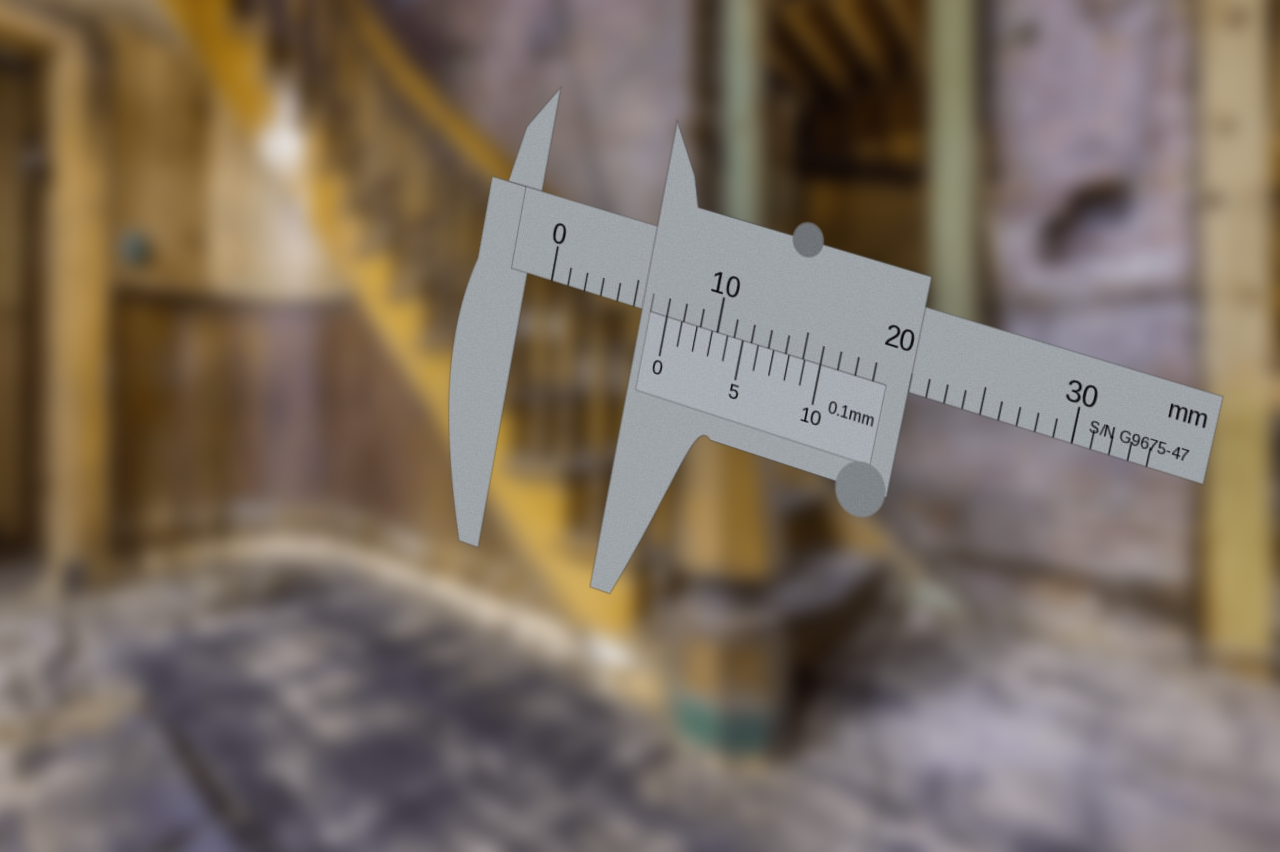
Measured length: 7.0; mm
